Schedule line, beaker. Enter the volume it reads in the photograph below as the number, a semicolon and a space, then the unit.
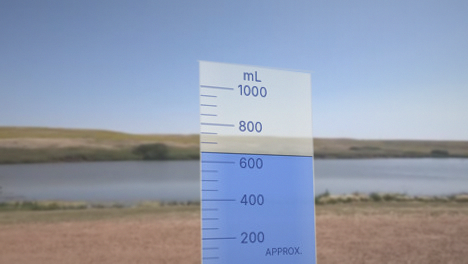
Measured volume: 650; mL
